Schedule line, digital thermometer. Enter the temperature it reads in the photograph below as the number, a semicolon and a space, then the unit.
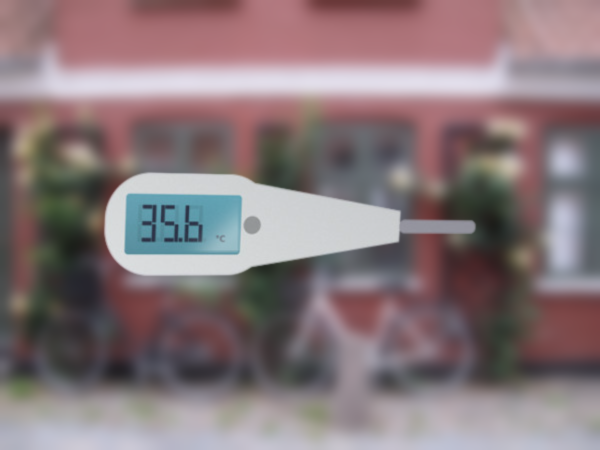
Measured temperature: 35.6; °C
